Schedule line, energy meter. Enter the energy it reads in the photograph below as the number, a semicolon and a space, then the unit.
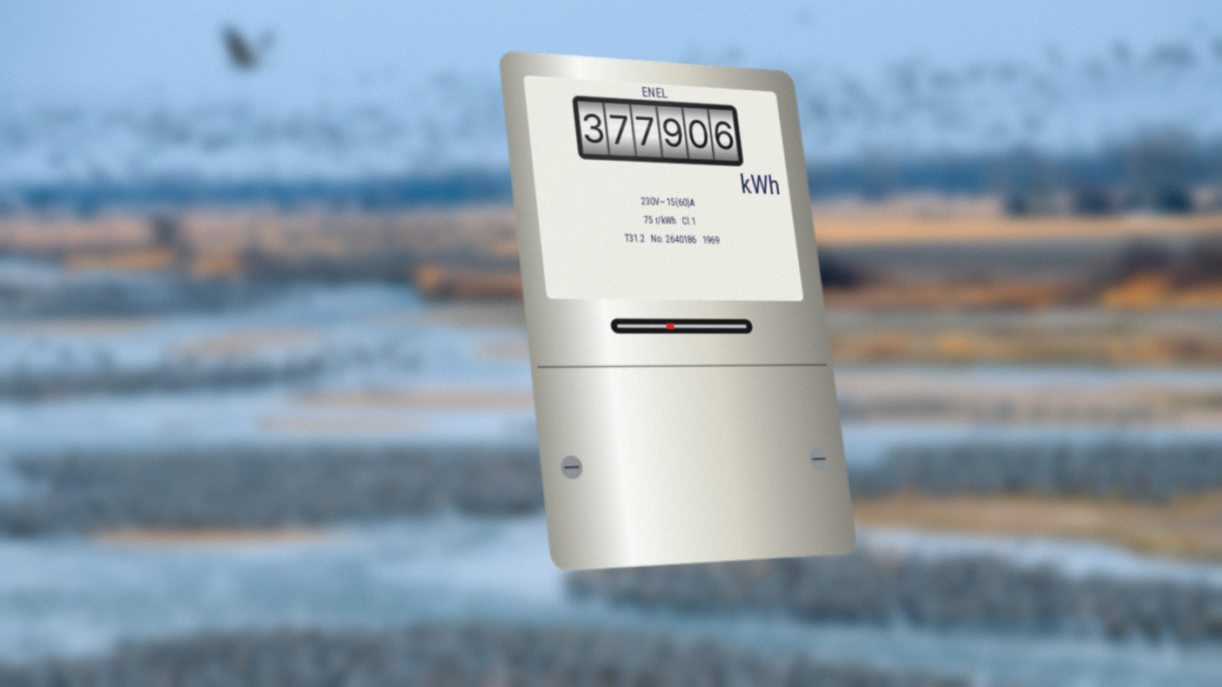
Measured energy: 377906; kWh
